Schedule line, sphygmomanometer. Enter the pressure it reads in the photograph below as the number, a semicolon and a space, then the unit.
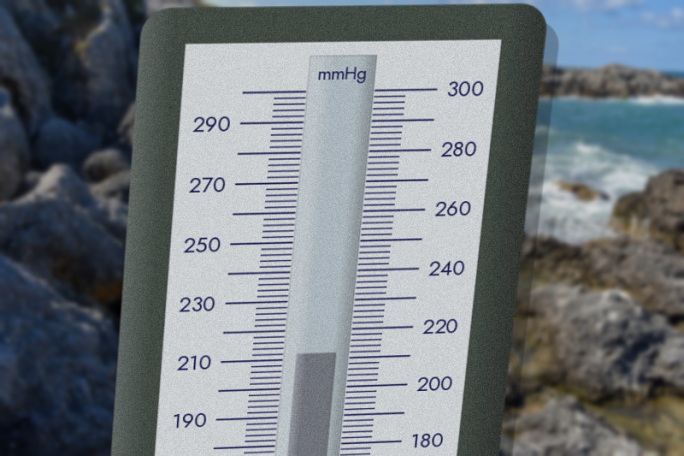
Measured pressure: 212; mmHg
